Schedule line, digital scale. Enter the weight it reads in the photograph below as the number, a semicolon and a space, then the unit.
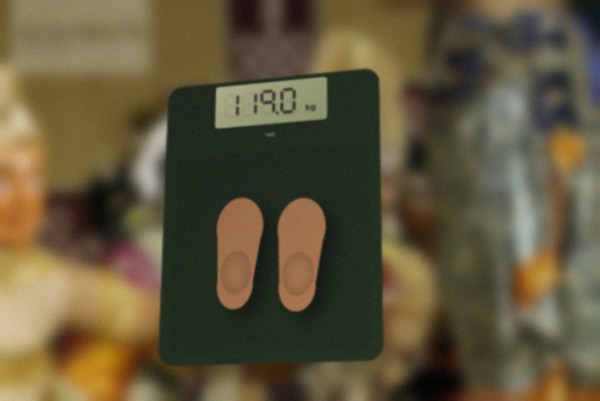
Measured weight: 119.0; kg
